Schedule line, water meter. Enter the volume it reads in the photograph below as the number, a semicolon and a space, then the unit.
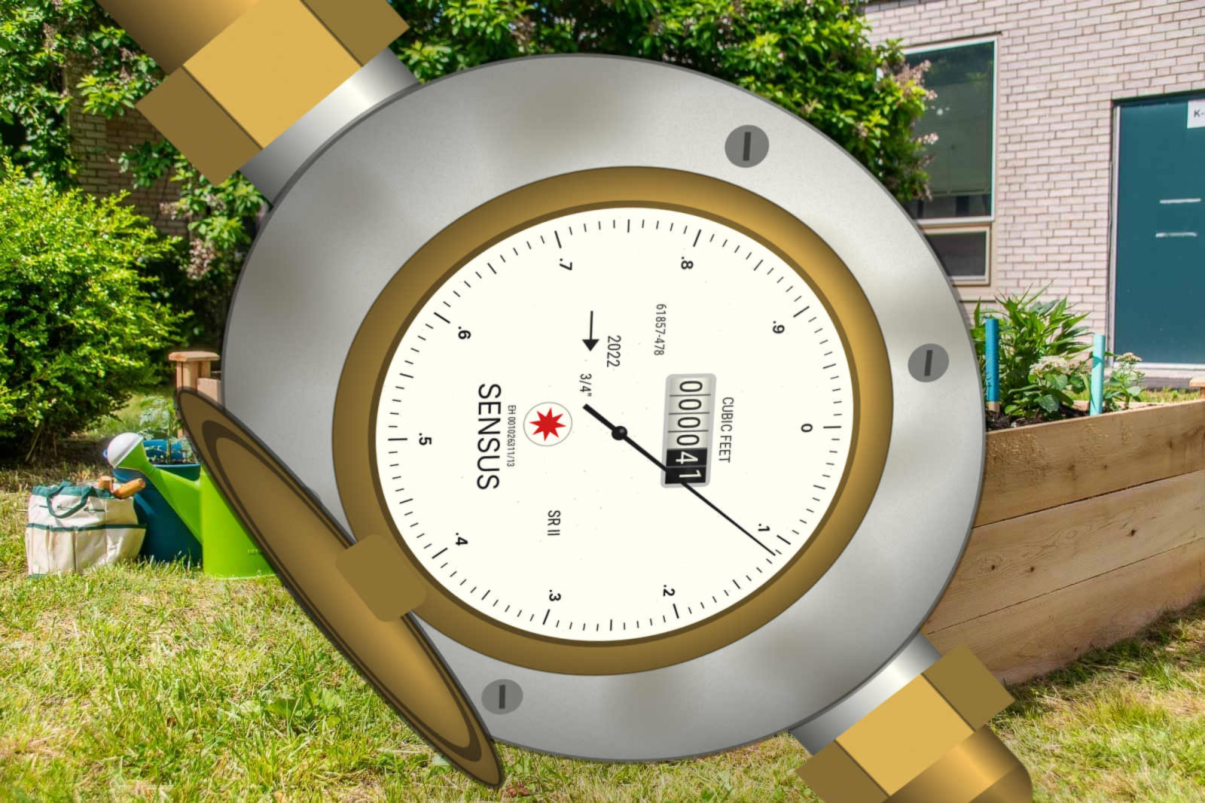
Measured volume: 41.11; ft³
